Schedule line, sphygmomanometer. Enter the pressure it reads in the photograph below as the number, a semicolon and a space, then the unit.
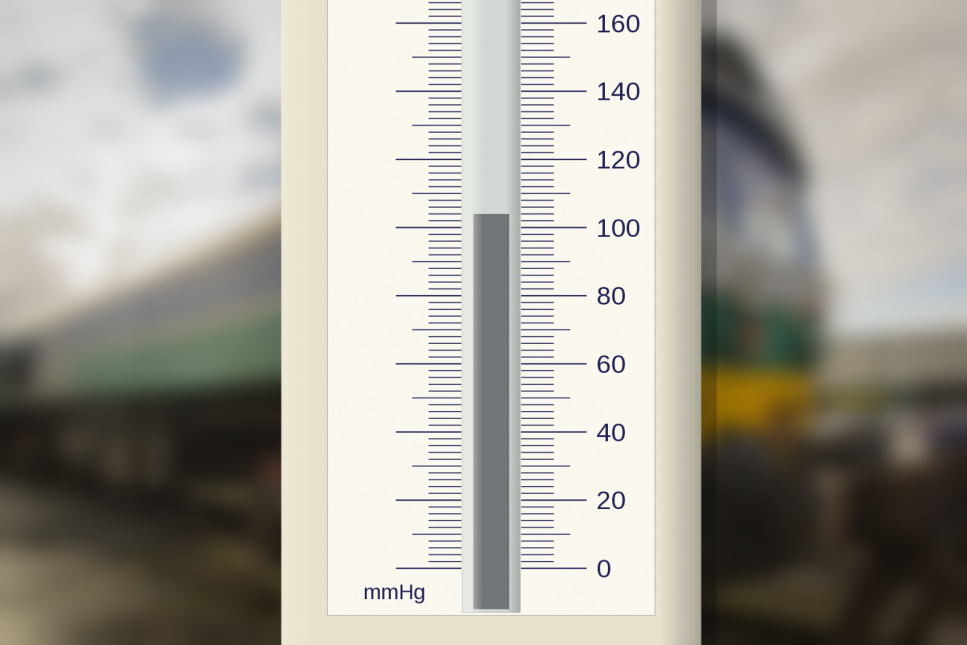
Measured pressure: 104; mmHg
